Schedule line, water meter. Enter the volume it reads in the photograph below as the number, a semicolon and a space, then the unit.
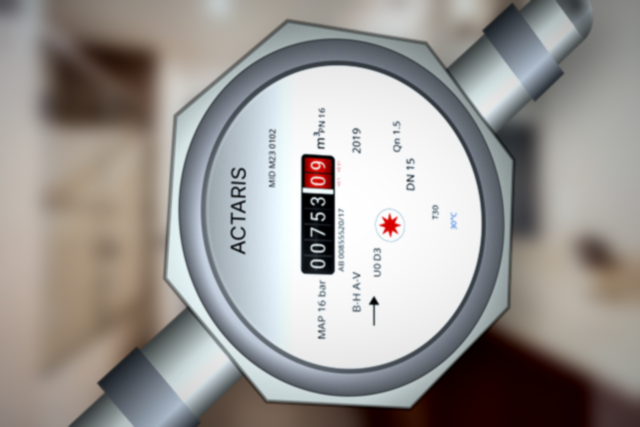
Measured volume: 753.09; m³
